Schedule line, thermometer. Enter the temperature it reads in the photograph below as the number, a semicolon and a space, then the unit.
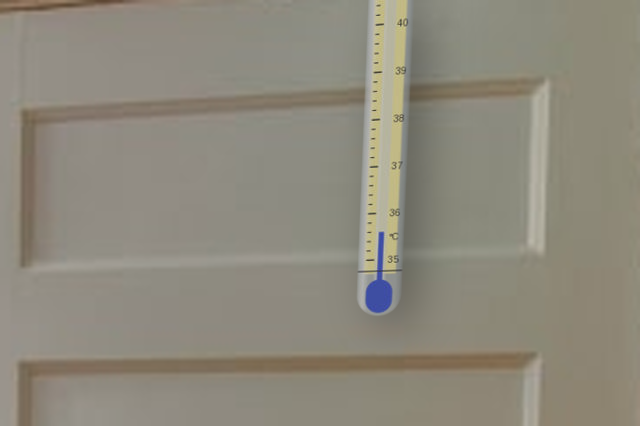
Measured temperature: 35.6; °C
